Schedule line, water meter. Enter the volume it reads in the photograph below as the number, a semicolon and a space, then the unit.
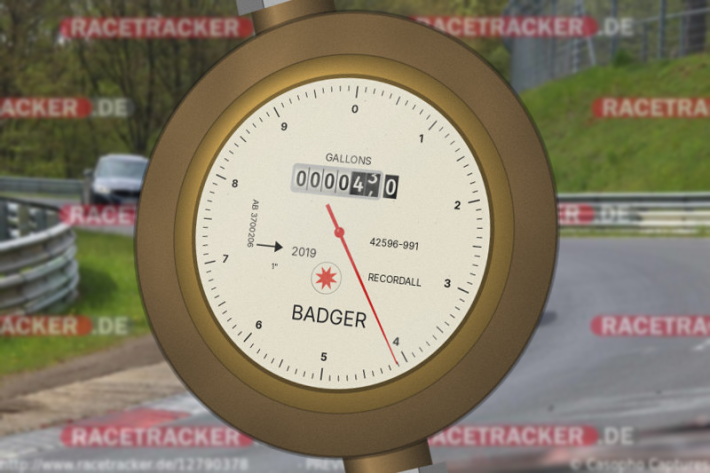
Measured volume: 434.1; gal
